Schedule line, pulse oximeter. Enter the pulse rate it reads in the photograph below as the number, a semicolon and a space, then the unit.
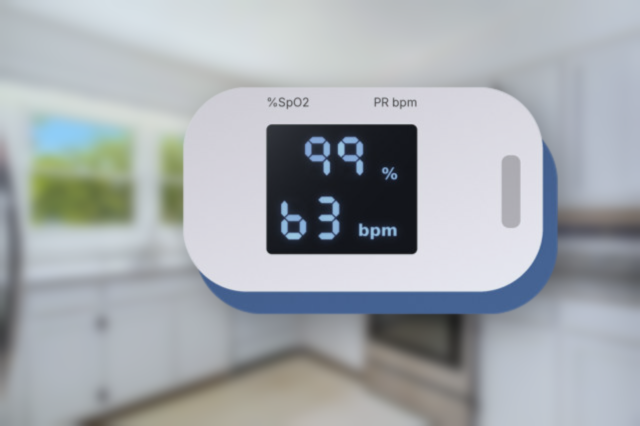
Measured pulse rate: 63; bpm
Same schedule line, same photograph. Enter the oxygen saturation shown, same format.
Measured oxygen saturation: 99; %
